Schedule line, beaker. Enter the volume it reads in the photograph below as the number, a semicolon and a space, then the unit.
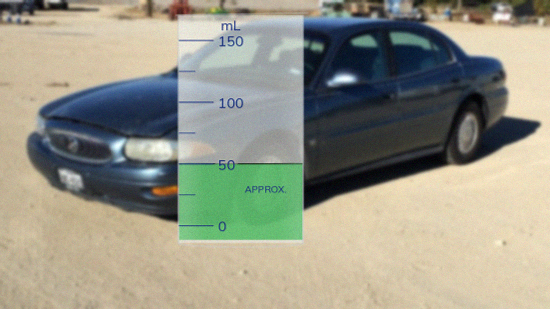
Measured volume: 50; mL
